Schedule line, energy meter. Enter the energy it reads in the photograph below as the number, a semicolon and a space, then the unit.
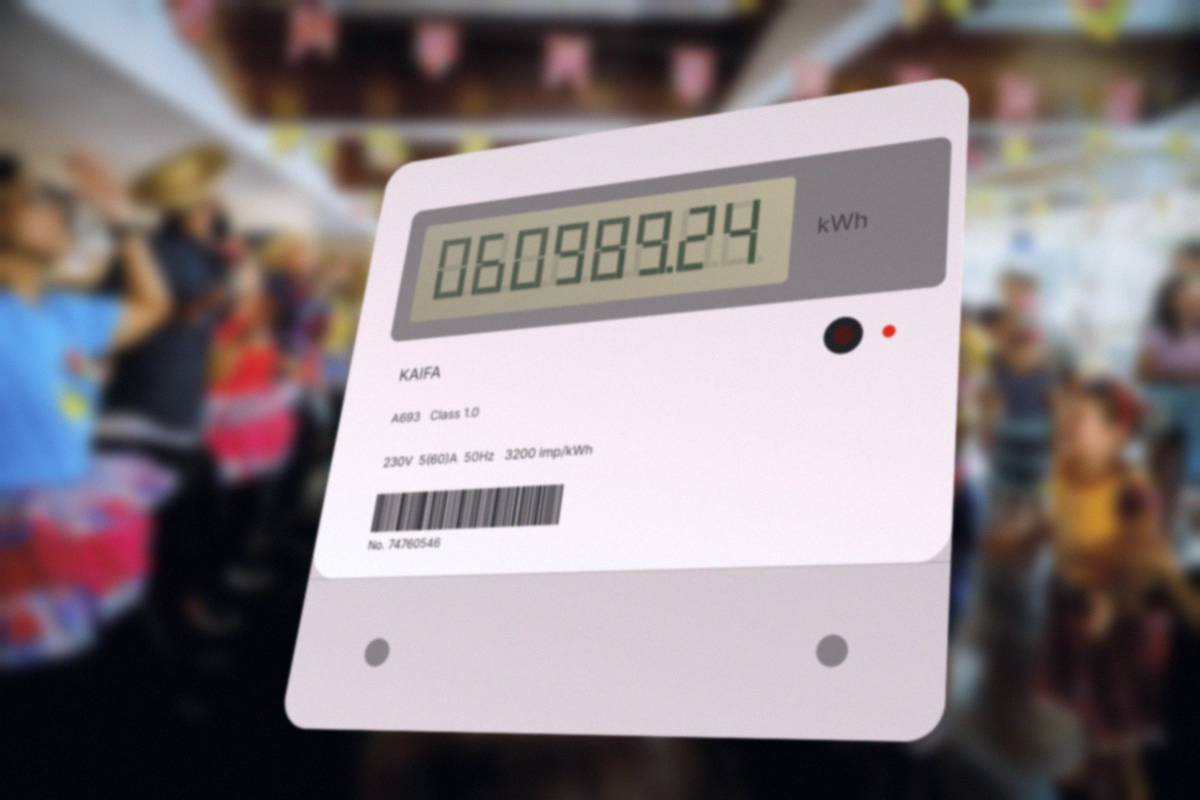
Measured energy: 60989.24; kWh
